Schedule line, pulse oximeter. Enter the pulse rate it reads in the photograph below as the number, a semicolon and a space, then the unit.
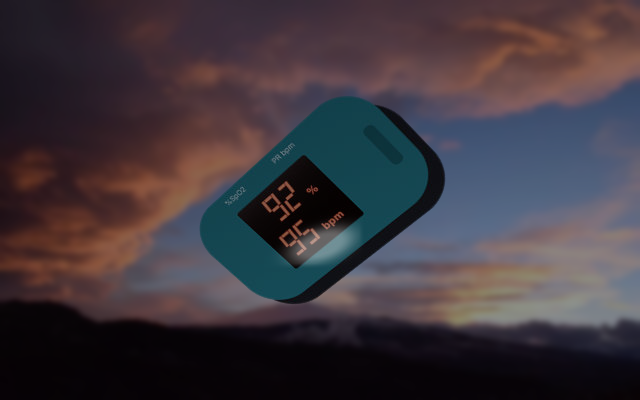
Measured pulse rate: 95; bpm
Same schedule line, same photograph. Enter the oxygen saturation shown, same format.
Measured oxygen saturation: 92; %
